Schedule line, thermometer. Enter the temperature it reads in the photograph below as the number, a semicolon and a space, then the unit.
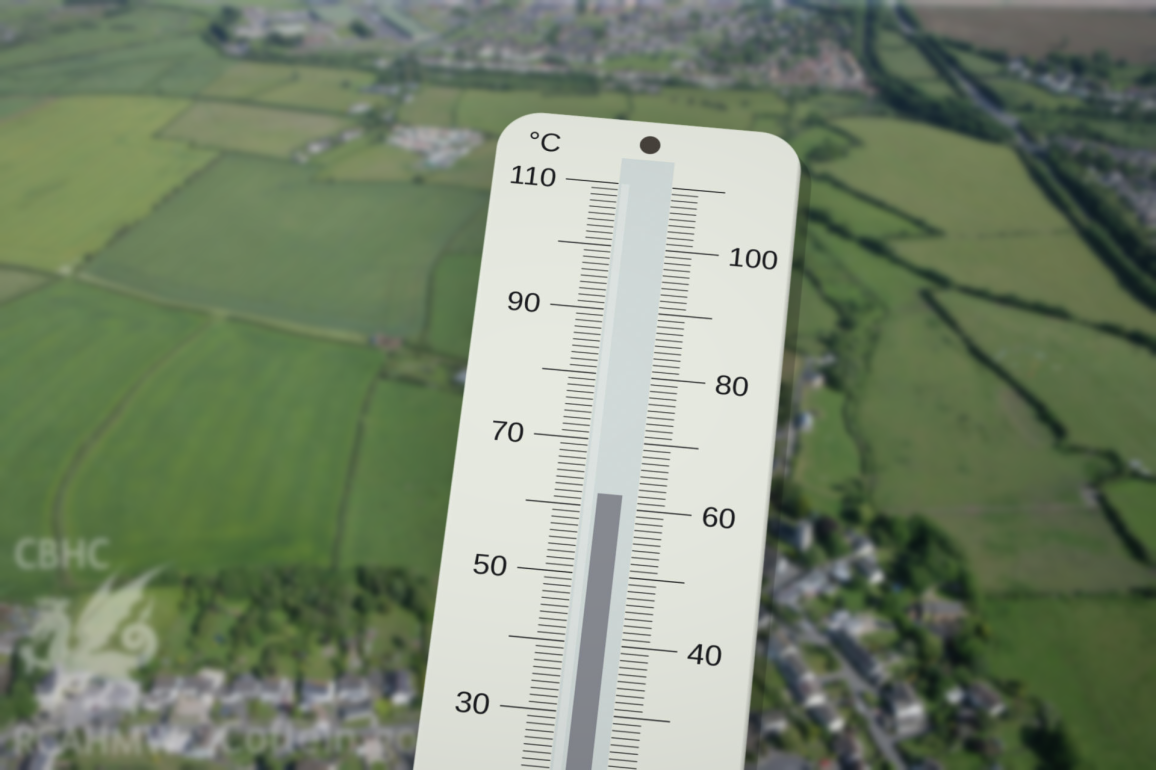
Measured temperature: 62; °C
